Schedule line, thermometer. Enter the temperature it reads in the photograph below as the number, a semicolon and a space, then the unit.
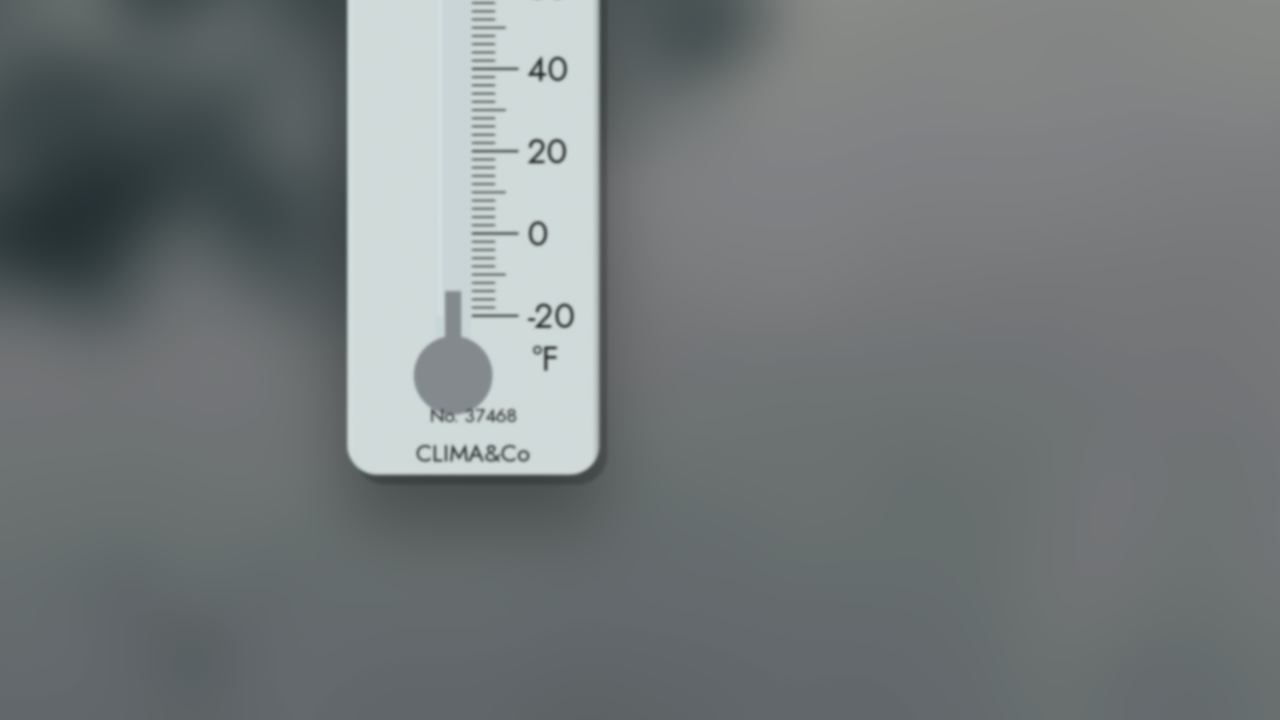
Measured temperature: -14; °F
